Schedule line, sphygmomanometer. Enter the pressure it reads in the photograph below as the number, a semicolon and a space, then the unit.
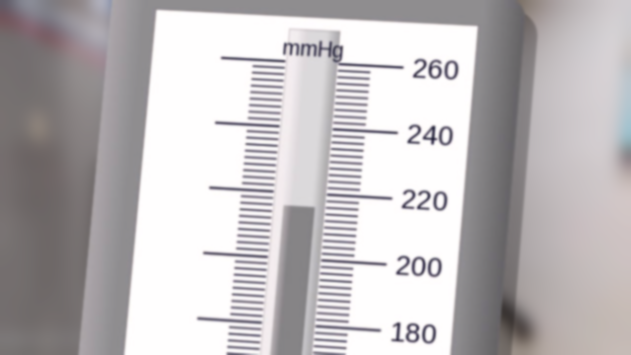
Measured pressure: 216; mmHg
